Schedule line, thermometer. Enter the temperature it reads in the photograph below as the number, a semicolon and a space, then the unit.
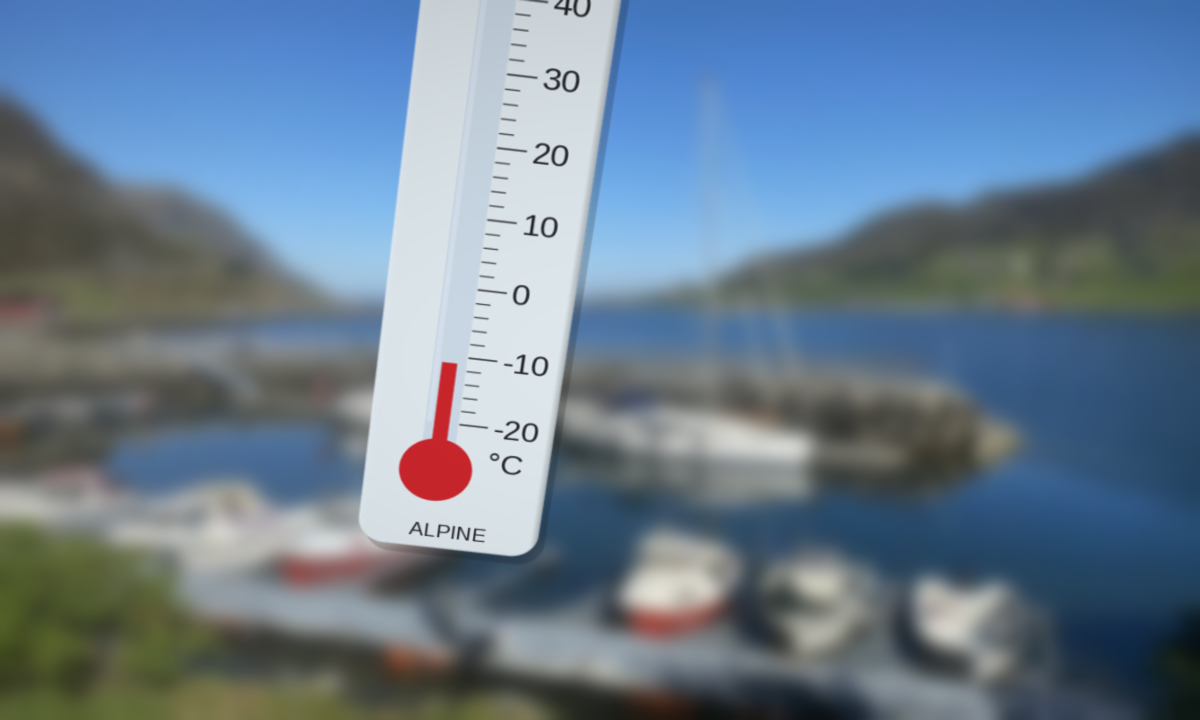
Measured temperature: -11; °C
